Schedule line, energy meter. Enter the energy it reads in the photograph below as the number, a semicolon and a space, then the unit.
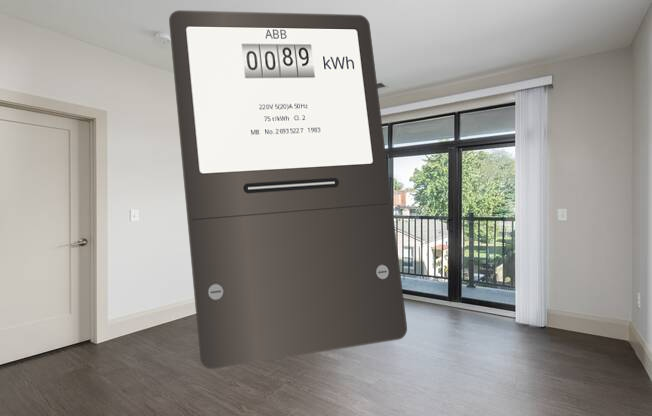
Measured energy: 89; kWh
